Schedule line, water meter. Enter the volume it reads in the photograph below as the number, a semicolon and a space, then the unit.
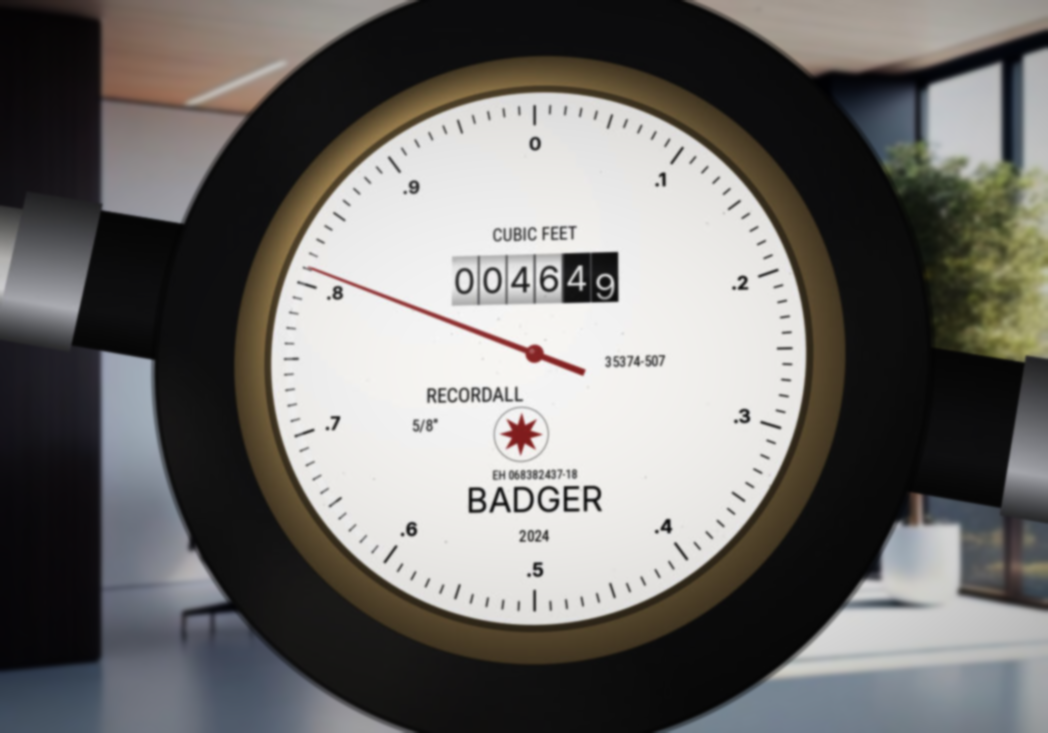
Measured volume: 4648.81; ft³
